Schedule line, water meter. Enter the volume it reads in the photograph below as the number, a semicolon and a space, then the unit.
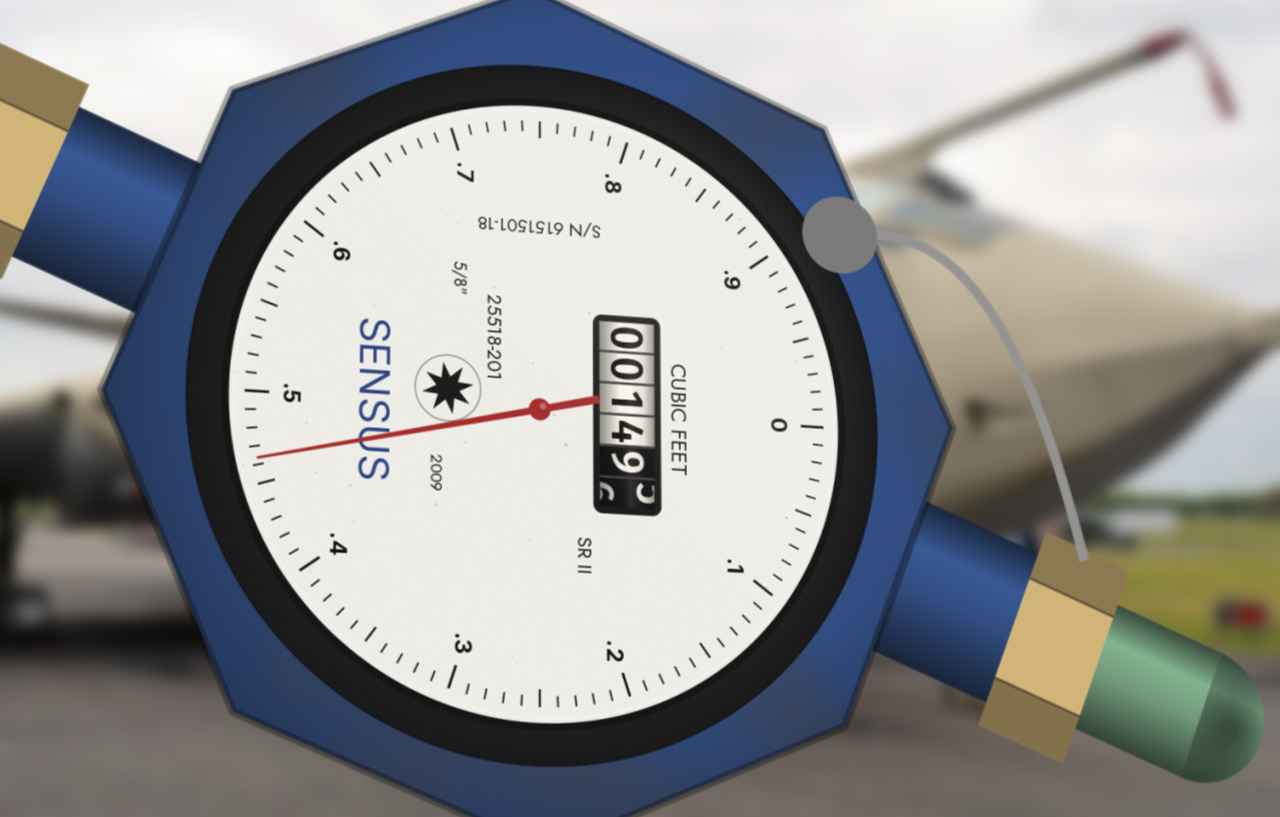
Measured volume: 1495.46; ft³
